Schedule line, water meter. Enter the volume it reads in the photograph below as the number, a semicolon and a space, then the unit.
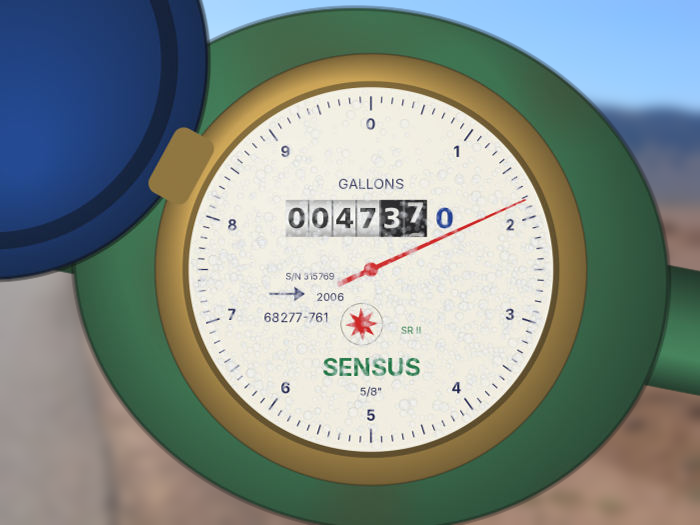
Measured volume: 47371.8; gal
